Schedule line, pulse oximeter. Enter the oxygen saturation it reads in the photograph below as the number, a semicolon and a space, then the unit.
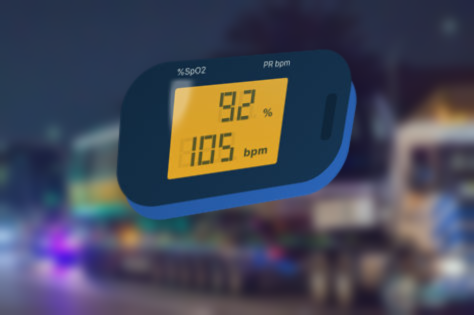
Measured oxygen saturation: 92; %
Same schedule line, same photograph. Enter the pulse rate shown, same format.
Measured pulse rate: 105; bpm
